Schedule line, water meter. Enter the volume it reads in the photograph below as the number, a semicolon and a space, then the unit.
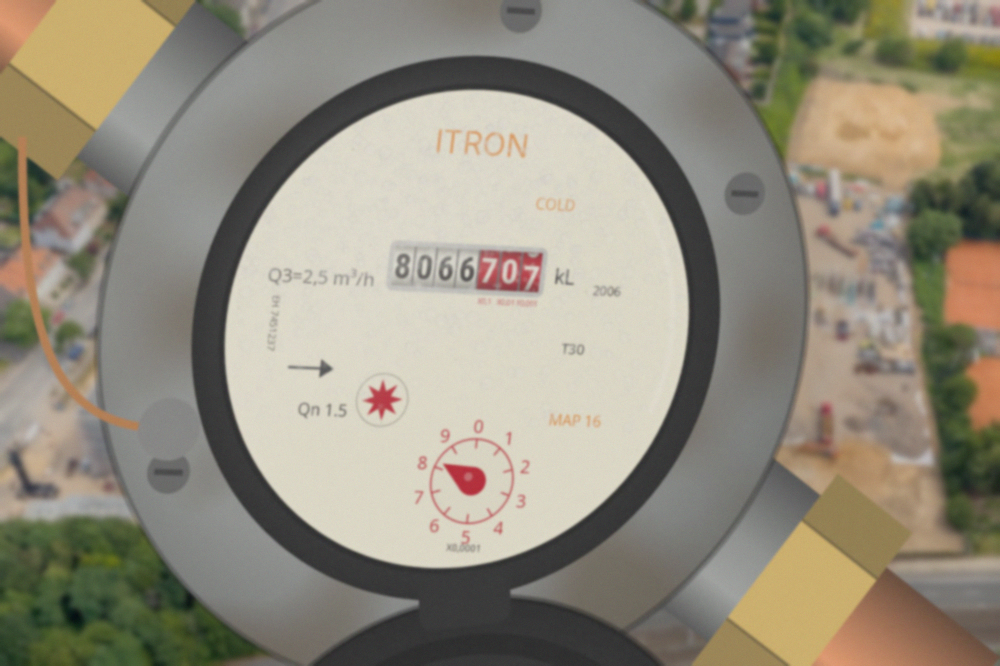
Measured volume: 8066.7068; kL
